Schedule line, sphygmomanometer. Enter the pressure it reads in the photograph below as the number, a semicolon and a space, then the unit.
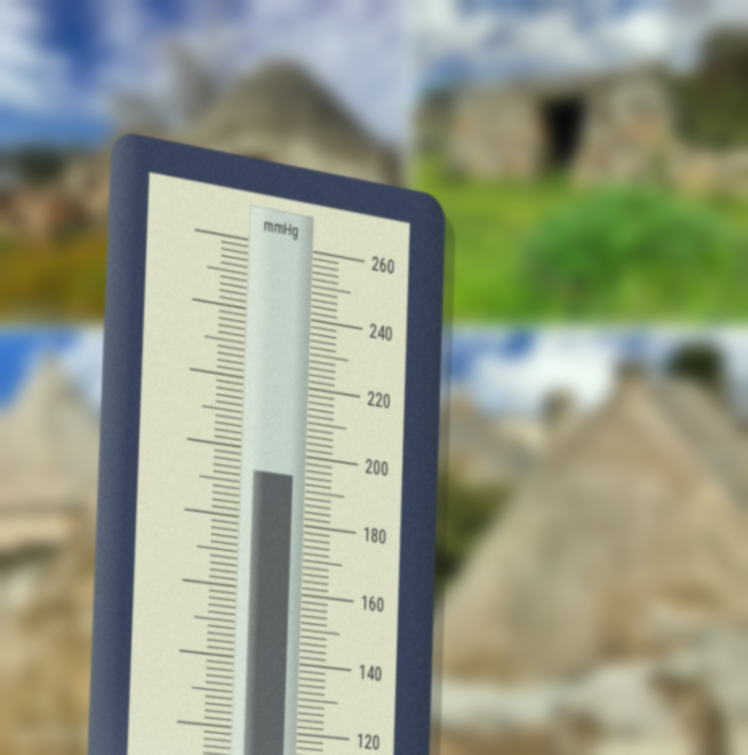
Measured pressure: 194; mmHg
